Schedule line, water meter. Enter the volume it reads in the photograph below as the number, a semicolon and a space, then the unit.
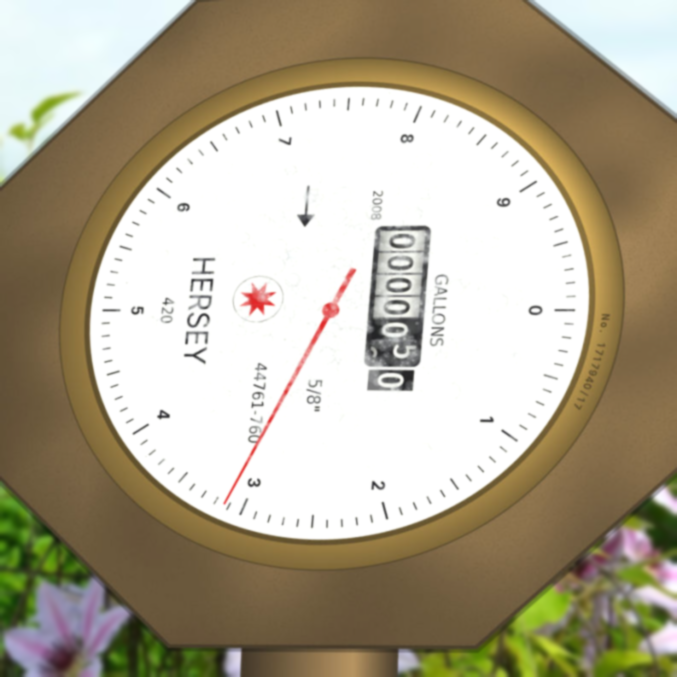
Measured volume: 53.1; gal
